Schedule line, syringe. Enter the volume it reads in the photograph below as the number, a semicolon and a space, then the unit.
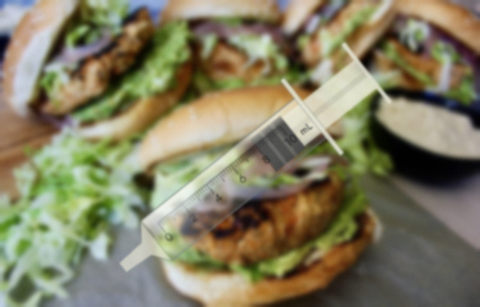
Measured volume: 8; mL
